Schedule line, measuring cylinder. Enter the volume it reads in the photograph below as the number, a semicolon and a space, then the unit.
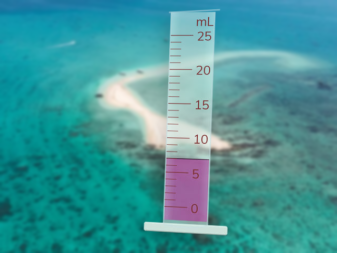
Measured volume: 7; mL
